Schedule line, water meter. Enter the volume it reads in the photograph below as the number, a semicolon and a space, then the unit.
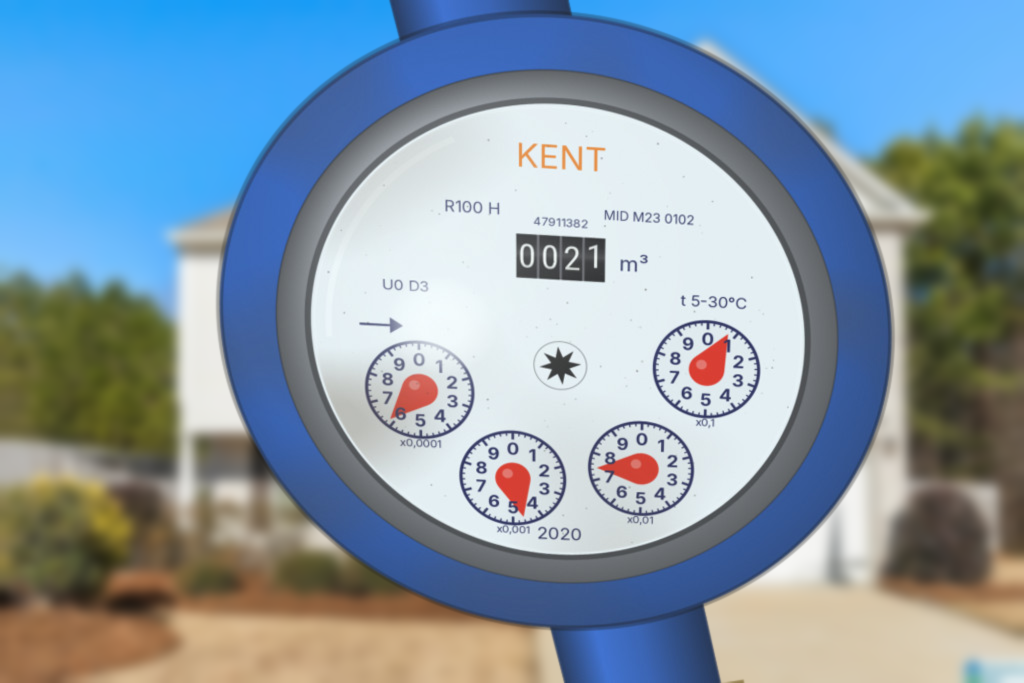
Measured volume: 21.0746; m³
